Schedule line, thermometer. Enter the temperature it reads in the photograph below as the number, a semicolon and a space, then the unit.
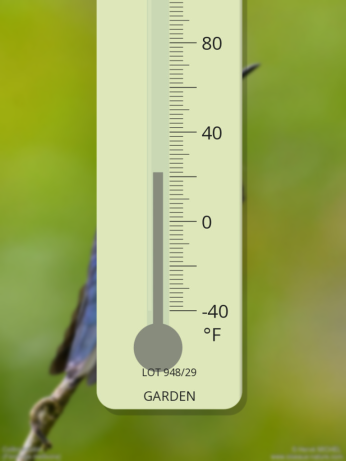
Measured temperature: 22; °F
